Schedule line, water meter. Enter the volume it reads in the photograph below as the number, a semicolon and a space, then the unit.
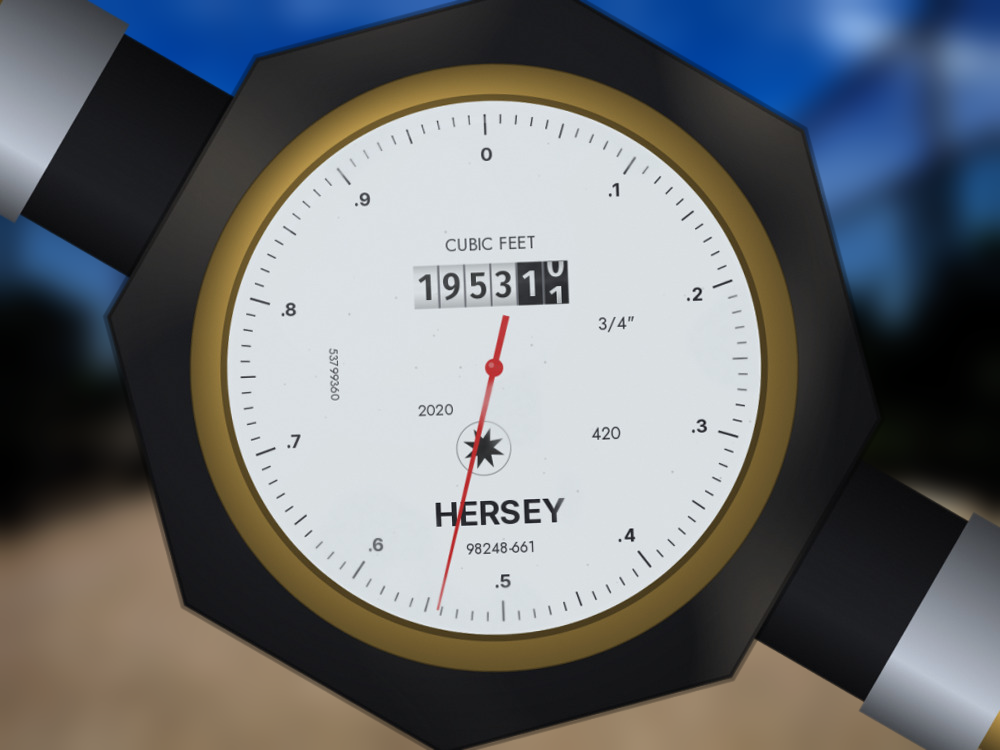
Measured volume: 195310.54; ft³
